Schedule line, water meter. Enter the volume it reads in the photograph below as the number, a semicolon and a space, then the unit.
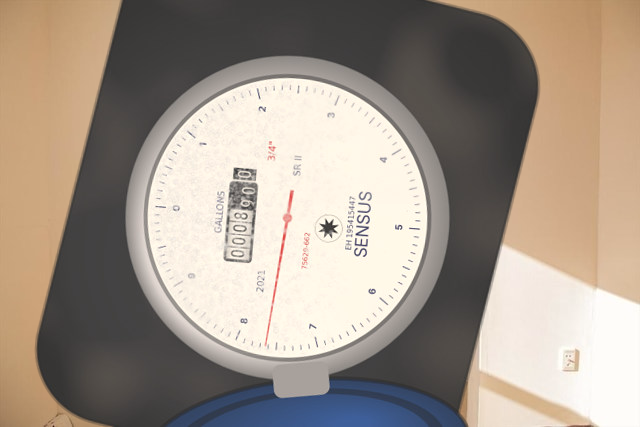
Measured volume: 8897.6; gal
